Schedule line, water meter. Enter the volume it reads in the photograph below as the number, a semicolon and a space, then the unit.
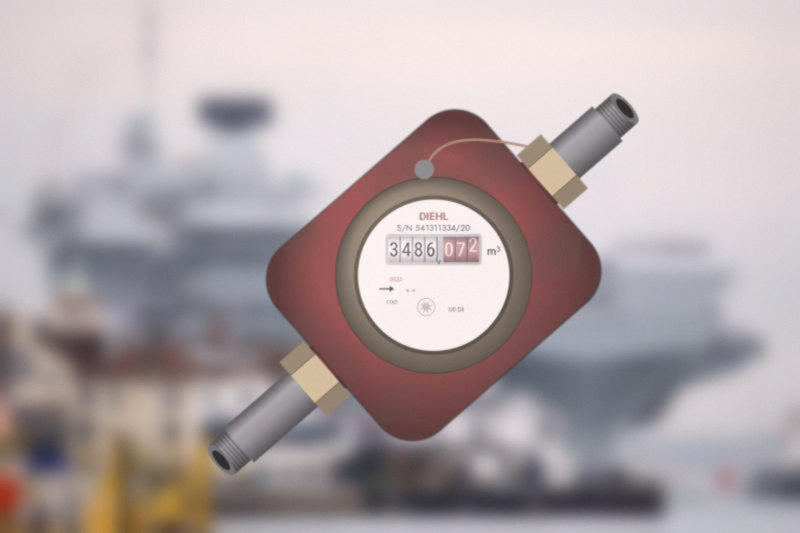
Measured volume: 3486.072; m³
